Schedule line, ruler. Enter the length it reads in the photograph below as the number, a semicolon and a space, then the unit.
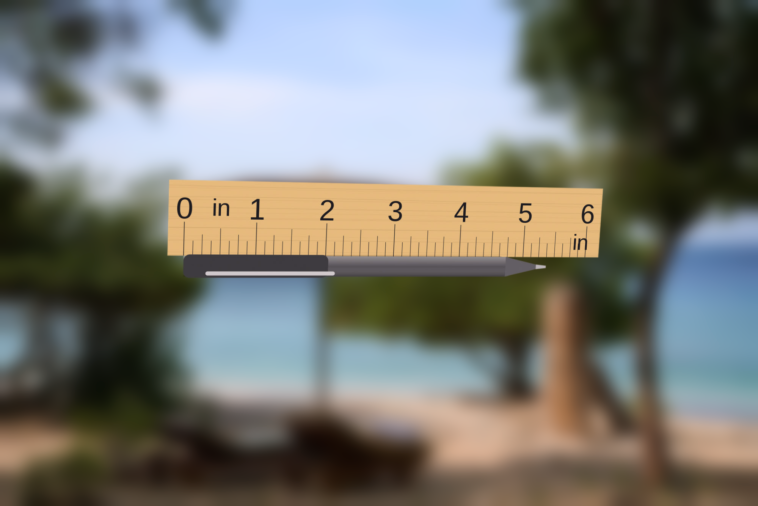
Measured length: 5.375; in
